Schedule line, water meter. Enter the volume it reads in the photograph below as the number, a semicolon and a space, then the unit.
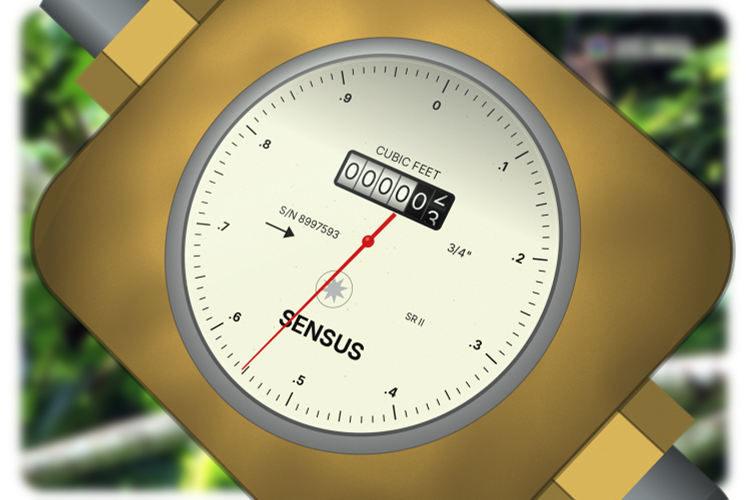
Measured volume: 2.55; ft³
